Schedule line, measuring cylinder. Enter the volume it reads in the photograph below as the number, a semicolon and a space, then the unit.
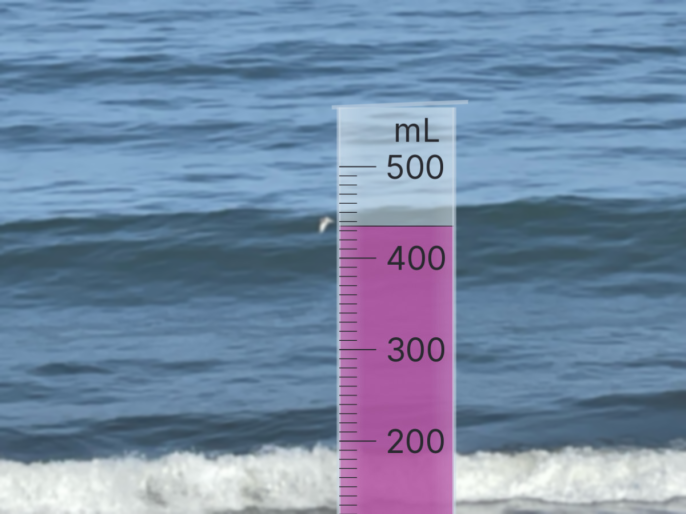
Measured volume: 435; mL
